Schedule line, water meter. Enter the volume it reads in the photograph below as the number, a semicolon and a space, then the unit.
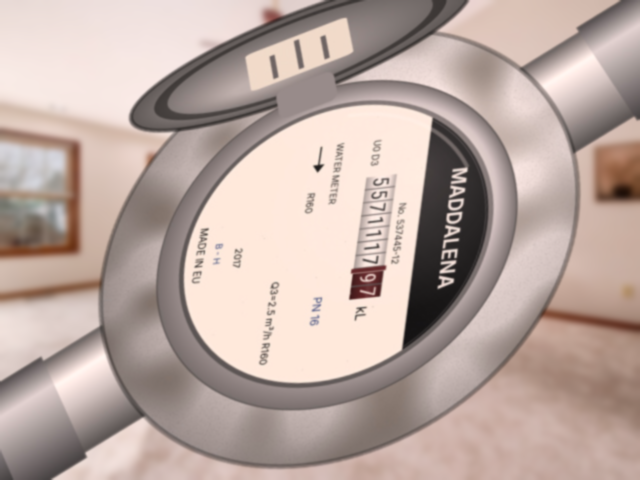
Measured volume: 5571117.97; kL
